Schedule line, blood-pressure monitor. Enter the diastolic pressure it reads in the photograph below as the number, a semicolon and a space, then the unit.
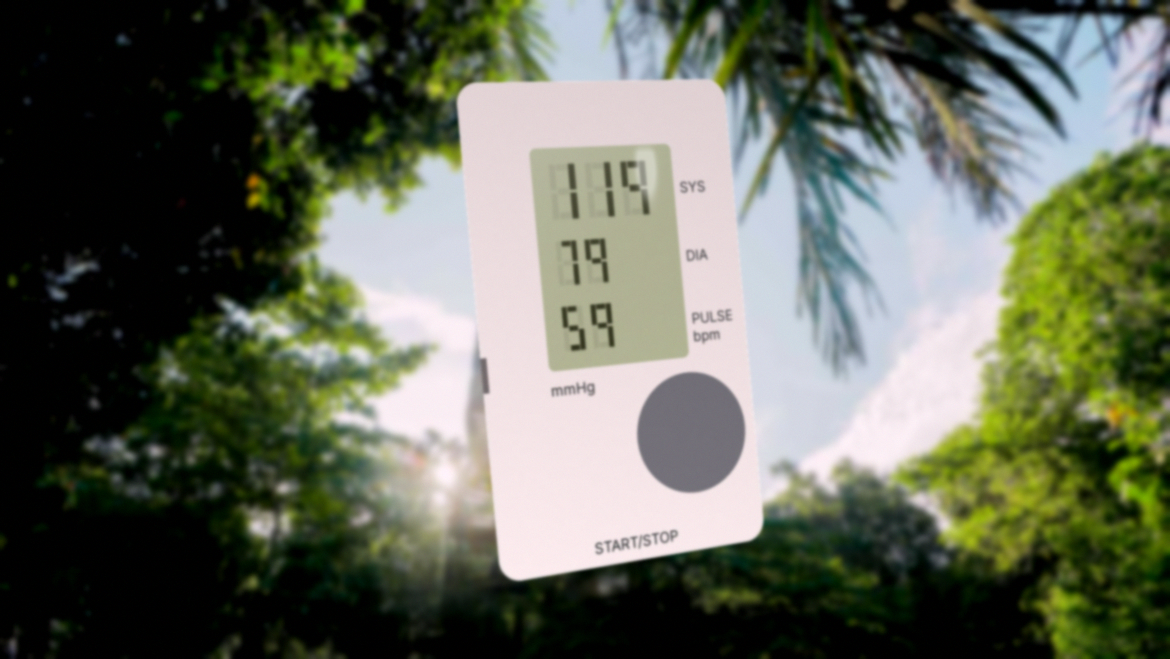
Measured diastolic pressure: 79; mmHg
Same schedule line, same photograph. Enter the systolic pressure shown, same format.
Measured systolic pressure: 119; mmHg
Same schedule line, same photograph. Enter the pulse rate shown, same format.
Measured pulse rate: 59; bpm
